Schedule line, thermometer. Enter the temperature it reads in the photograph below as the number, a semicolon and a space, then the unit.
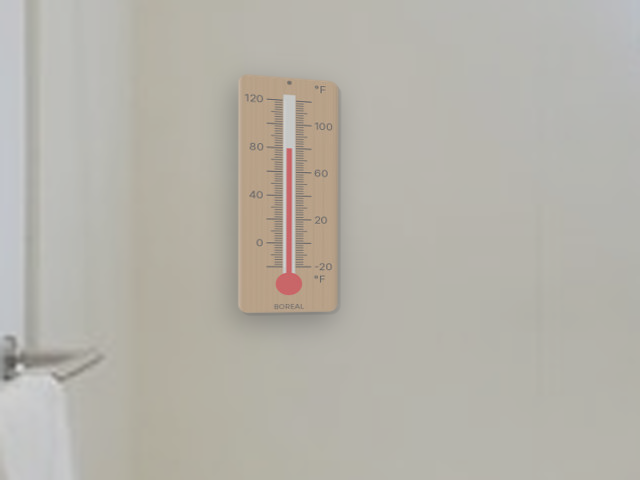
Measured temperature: 80; °F
